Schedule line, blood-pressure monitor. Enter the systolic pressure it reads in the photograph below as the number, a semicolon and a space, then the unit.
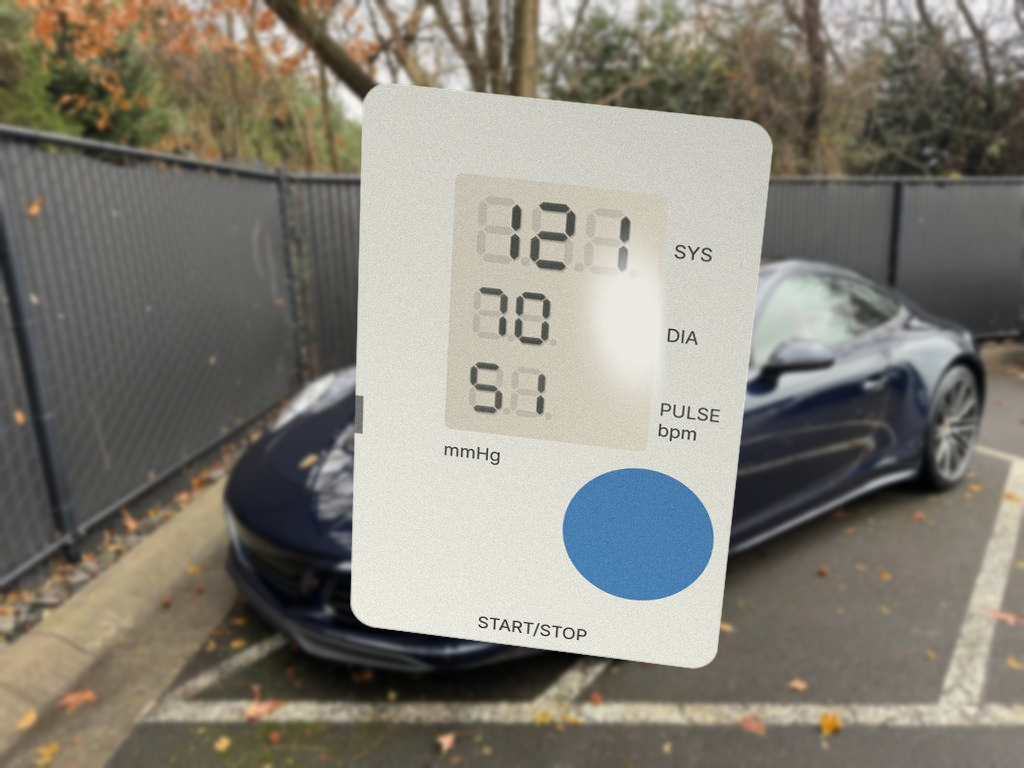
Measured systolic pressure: 121; mmHg
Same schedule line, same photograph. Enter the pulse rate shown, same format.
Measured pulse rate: 51; bpm
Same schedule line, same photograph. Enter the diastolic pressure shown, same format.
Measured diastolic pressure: 70; mmHg
